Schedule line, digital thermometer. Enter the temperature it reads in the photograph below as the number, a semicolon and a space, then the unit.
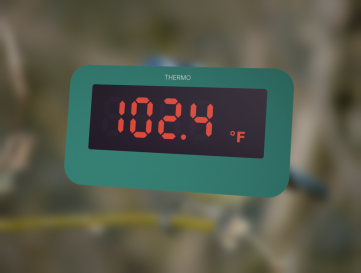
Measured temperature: 102.4; °F
